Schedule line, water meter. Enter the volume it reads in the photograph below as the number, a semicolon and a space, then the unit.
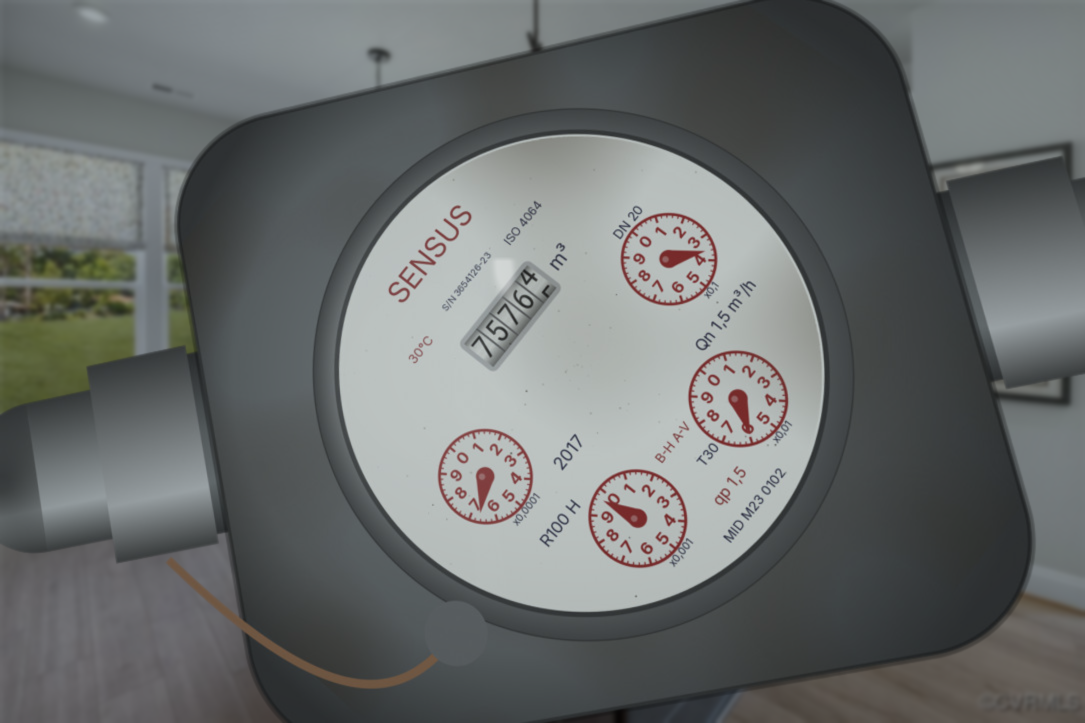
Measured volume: 75764.3596; m³
